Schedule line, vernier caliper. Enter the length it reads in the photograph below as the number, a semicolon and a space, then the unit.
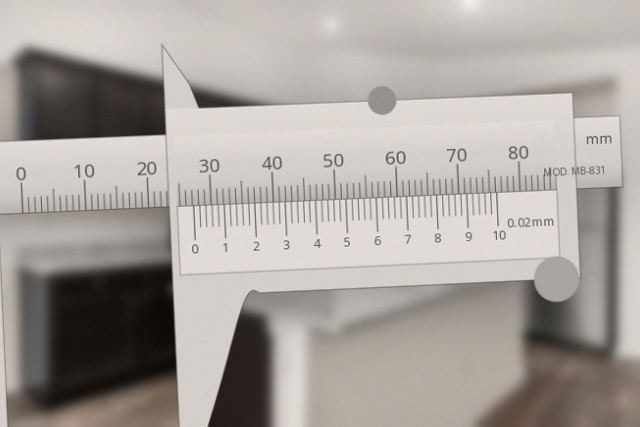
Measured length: 27.2; mm
